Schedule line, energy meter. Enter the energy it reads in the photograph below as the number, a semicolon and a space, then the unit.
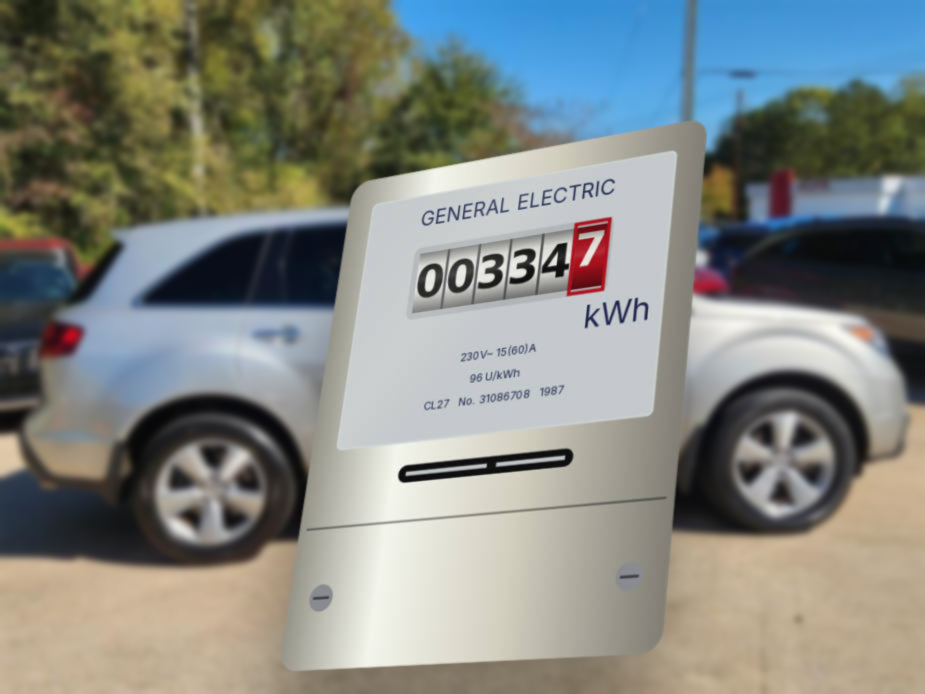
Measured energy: 334.7; kWh
